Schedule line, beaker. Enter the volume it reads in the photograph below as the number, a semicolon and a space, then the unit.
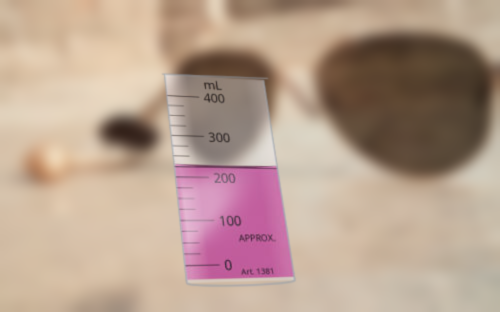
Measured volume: 225; mL
